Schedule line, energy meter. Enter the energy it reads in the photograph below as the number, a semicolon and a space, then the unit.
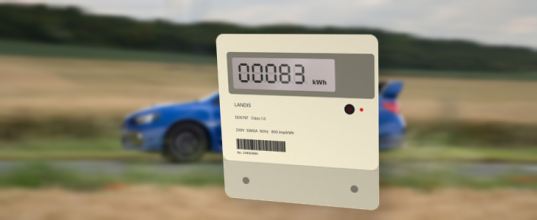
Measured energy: 83; kWh
